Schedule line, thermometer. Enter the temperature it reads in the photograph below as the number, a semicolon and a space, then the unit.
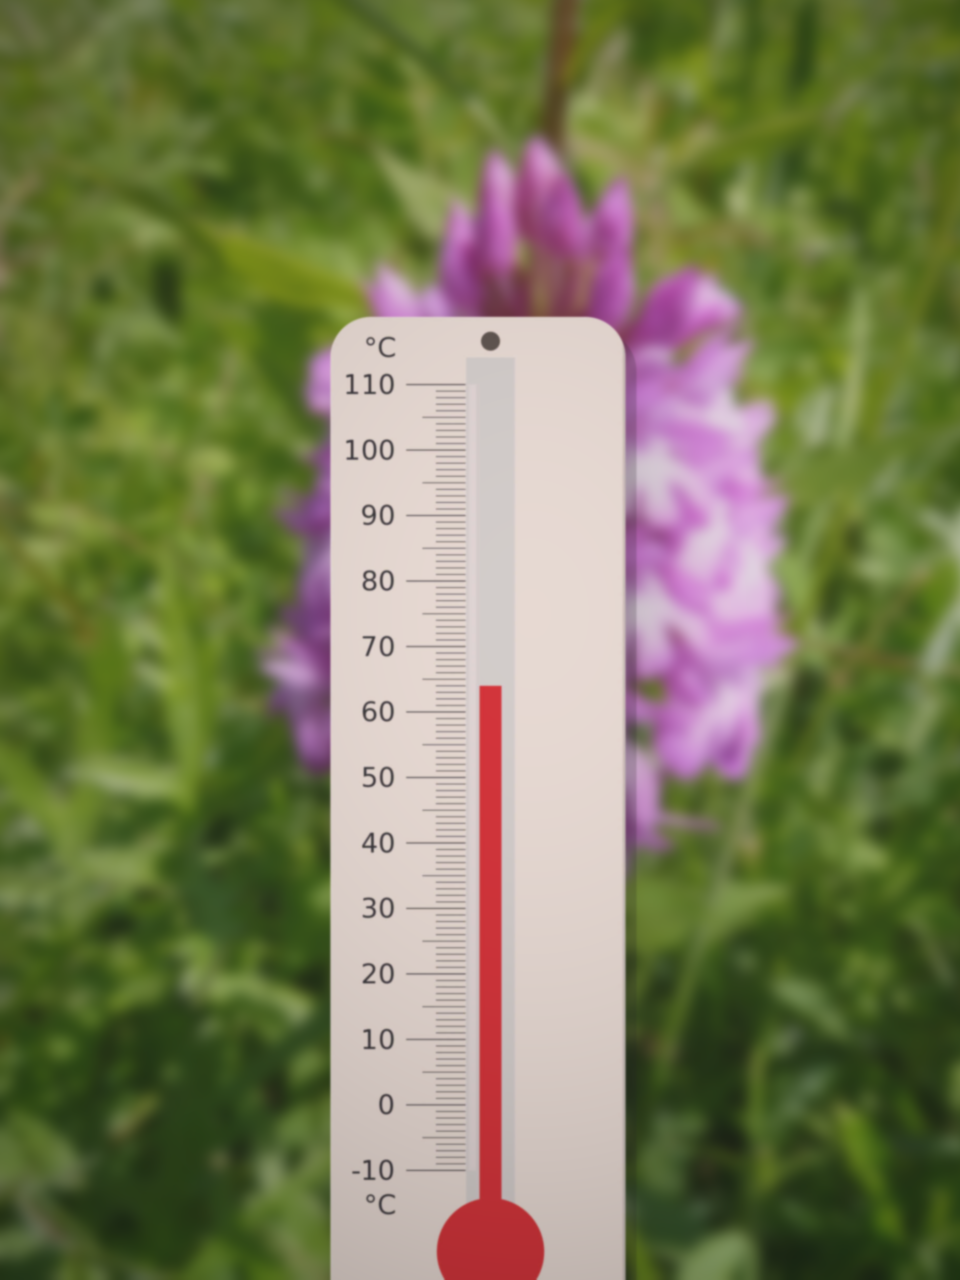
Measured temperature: 64; °C
